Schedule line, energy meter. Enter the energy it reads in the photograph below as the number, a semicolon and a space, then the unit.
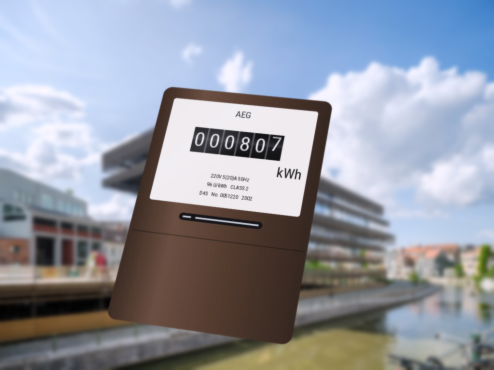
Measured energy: 807; kWh
